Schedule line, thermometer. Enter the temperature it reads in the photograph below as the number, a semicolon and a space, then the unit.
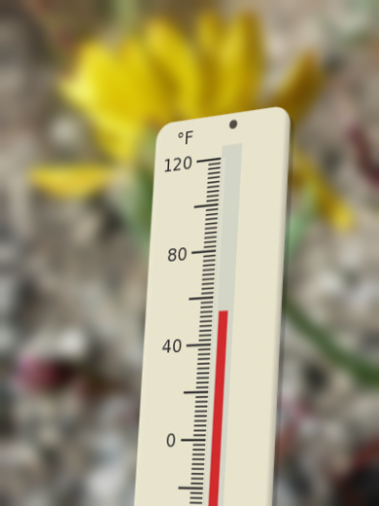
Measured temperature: 54; °F
